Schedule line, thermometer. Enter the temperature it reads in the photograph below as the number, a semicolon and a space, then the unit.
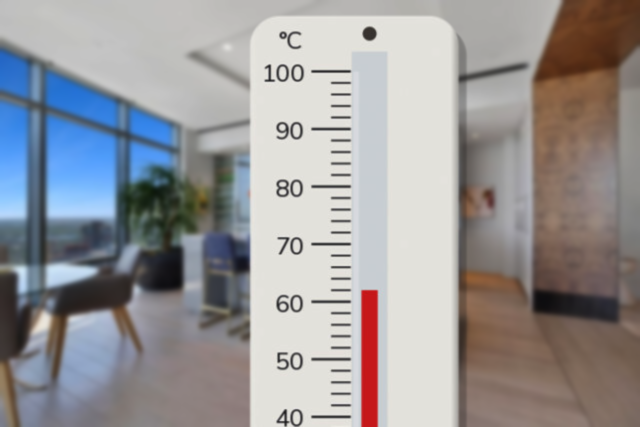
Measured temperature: 62; °C
